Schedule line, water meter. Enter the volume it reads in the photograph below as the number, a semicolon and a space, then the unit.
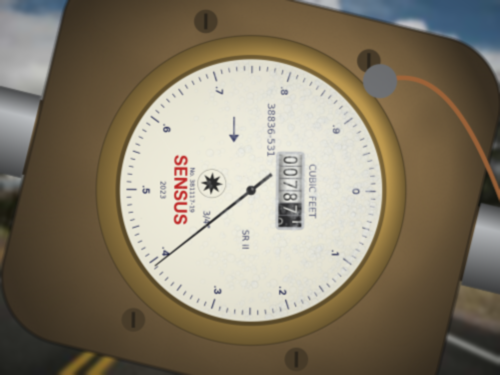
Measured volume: 7871.39; ft³
